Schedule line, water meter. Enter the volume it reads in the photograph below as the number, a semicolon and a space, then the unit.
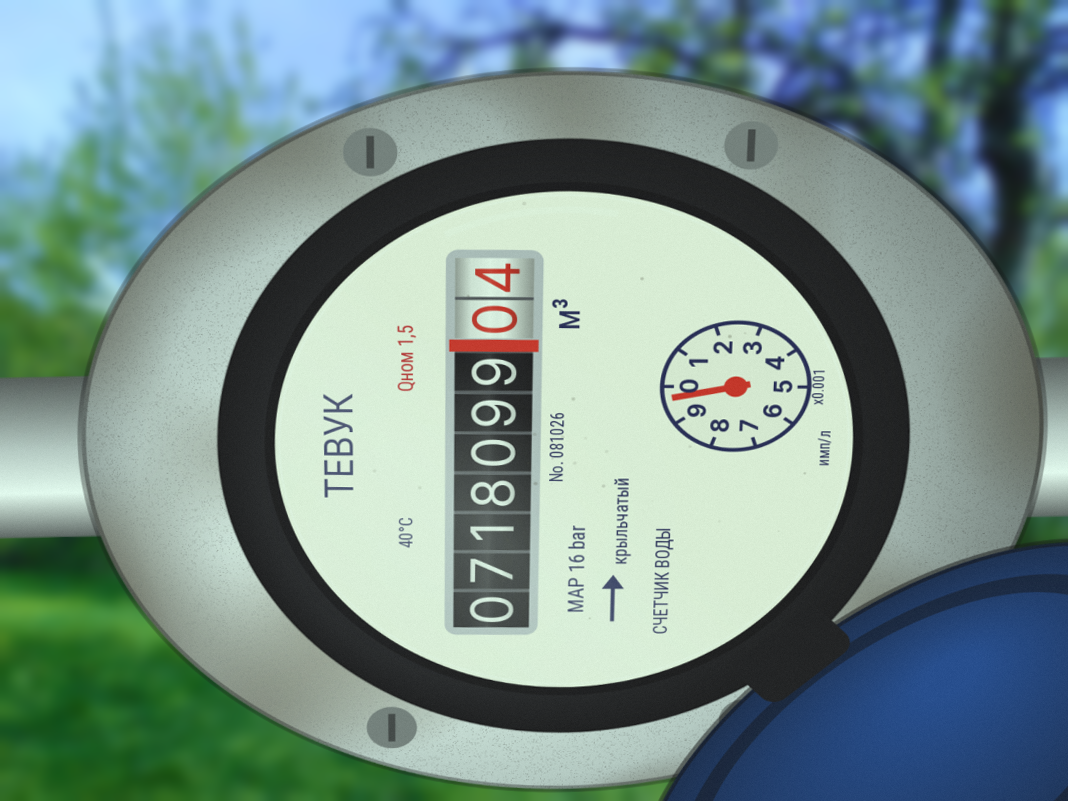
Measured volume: 718099.039; m³
